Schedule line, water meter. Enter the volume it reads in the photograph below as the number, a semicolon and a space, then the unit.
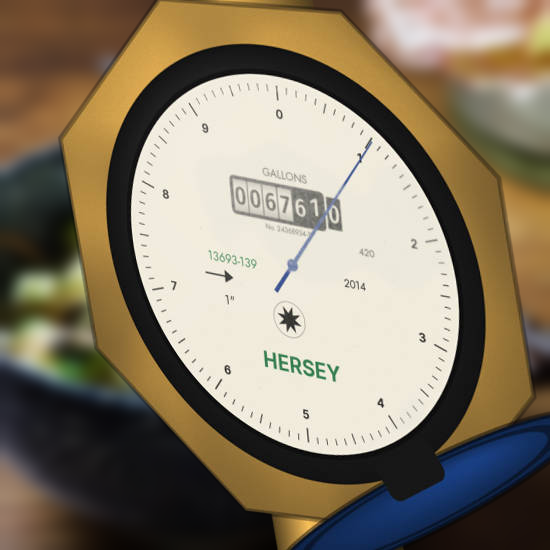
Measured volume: 67611.0; gal
